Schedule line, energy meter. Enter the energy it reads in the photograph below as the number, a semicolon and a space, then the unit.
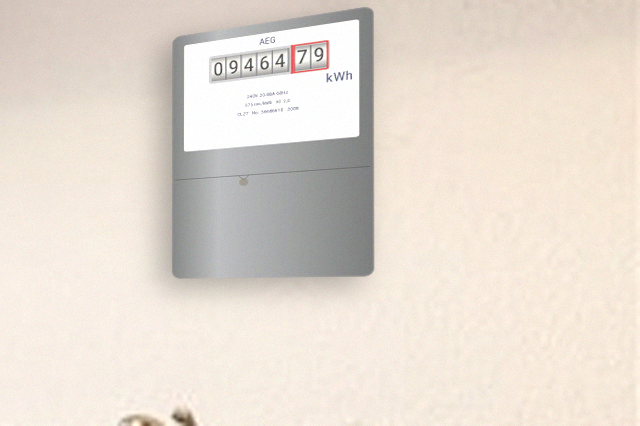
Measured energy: 9464.79; kWh
